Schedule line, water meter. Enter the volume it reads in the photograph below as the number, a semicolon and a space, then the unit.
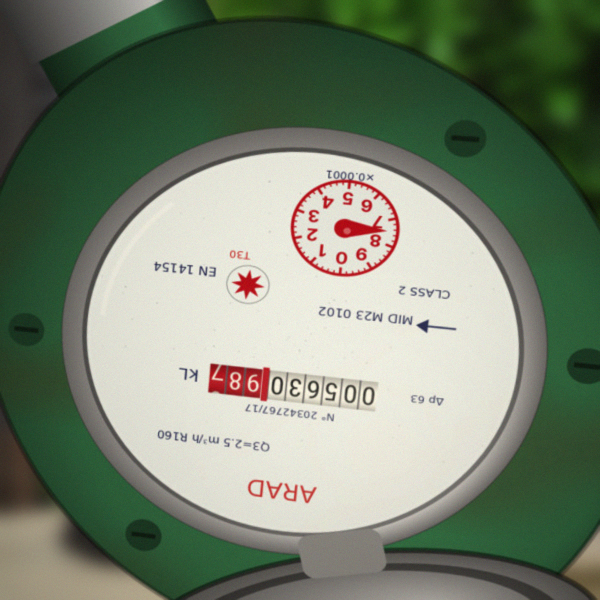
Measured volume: 5630.9867; kL
